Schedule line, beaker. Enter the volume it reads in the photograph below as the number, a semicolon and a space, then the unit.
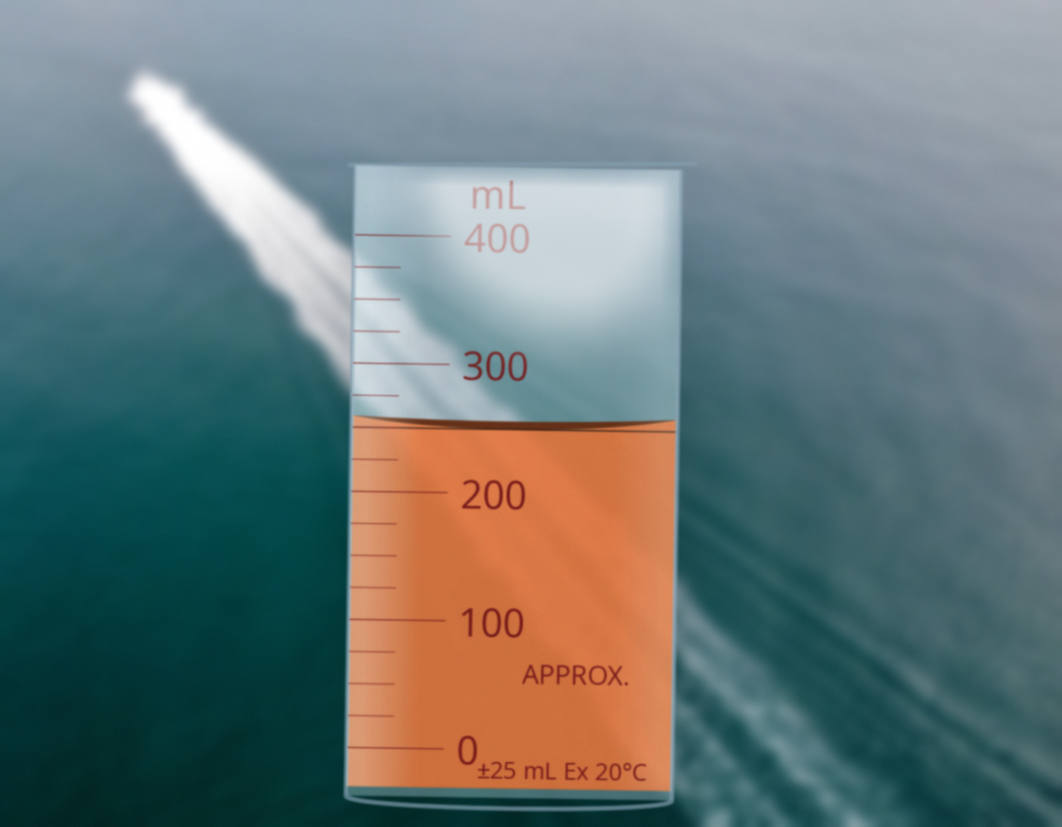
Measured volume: 250; mL
